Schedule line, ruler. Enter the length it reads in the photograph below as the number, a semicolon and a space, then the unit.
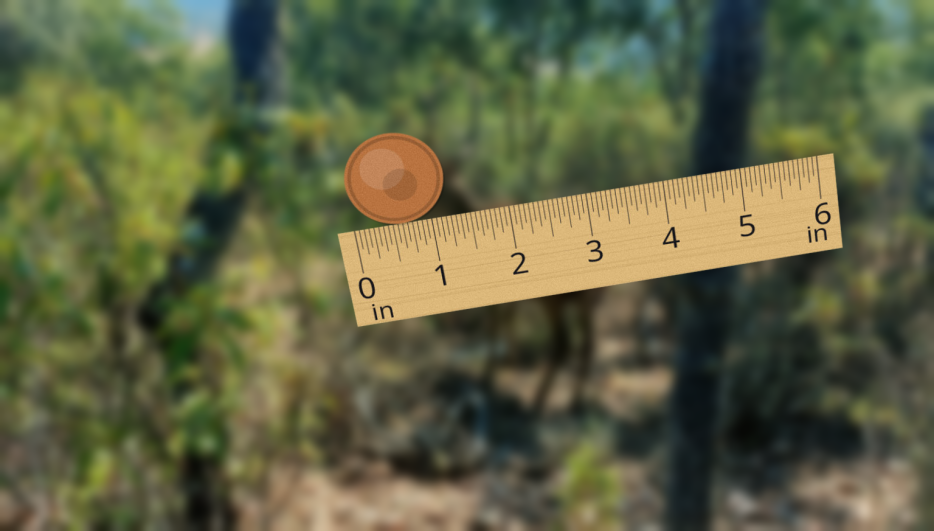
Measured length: 1.25; in
